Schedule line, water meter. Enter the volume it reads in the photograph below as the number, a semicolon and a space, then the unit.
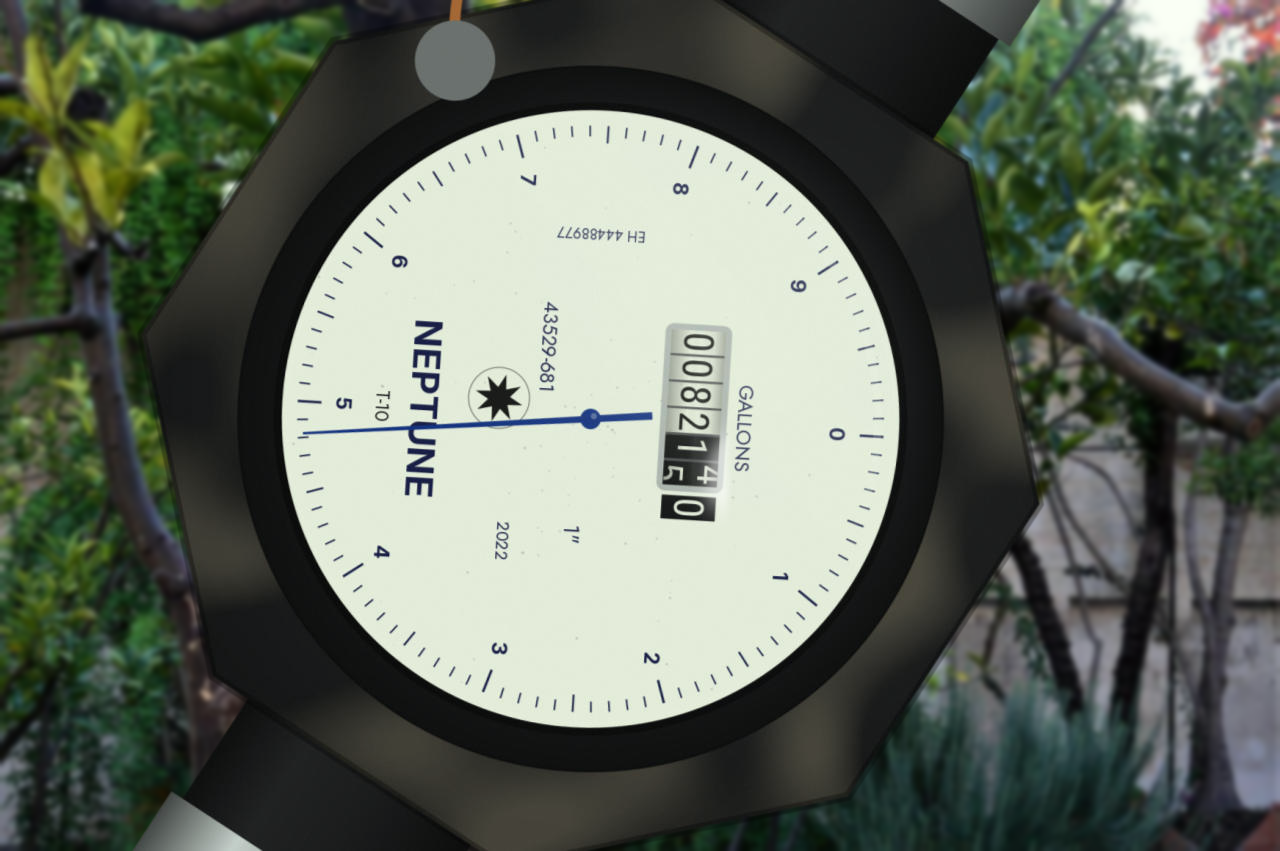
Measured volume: 82144.8; gal
